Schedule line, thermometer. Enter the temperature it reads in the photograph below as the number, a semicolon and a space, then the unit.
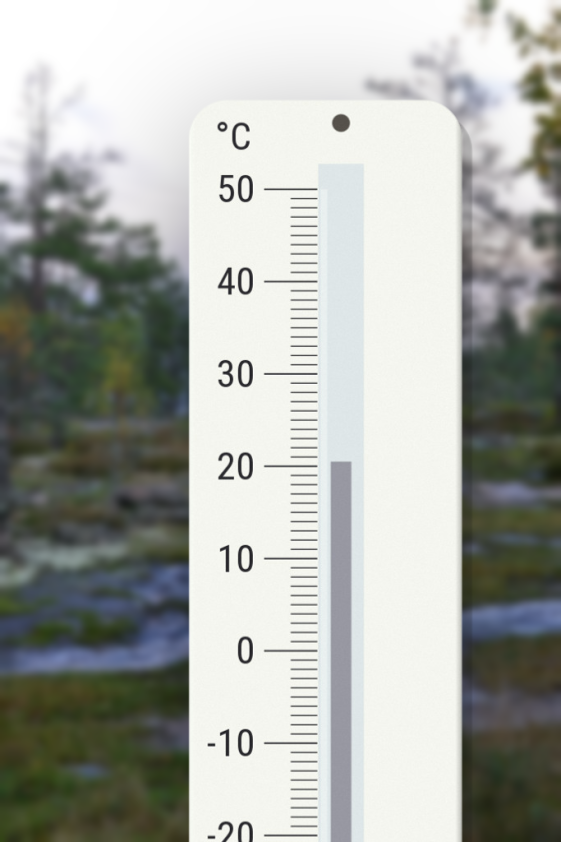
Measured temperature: 20.5; °C
